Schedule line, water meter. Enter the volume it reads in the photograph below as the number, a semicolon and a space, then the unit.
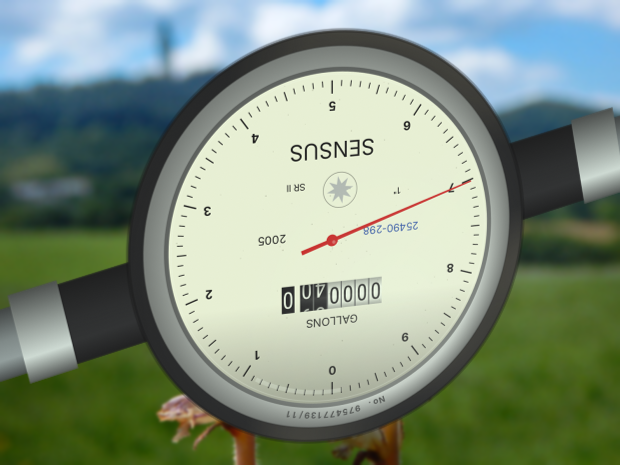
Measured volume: 397.0; gal
